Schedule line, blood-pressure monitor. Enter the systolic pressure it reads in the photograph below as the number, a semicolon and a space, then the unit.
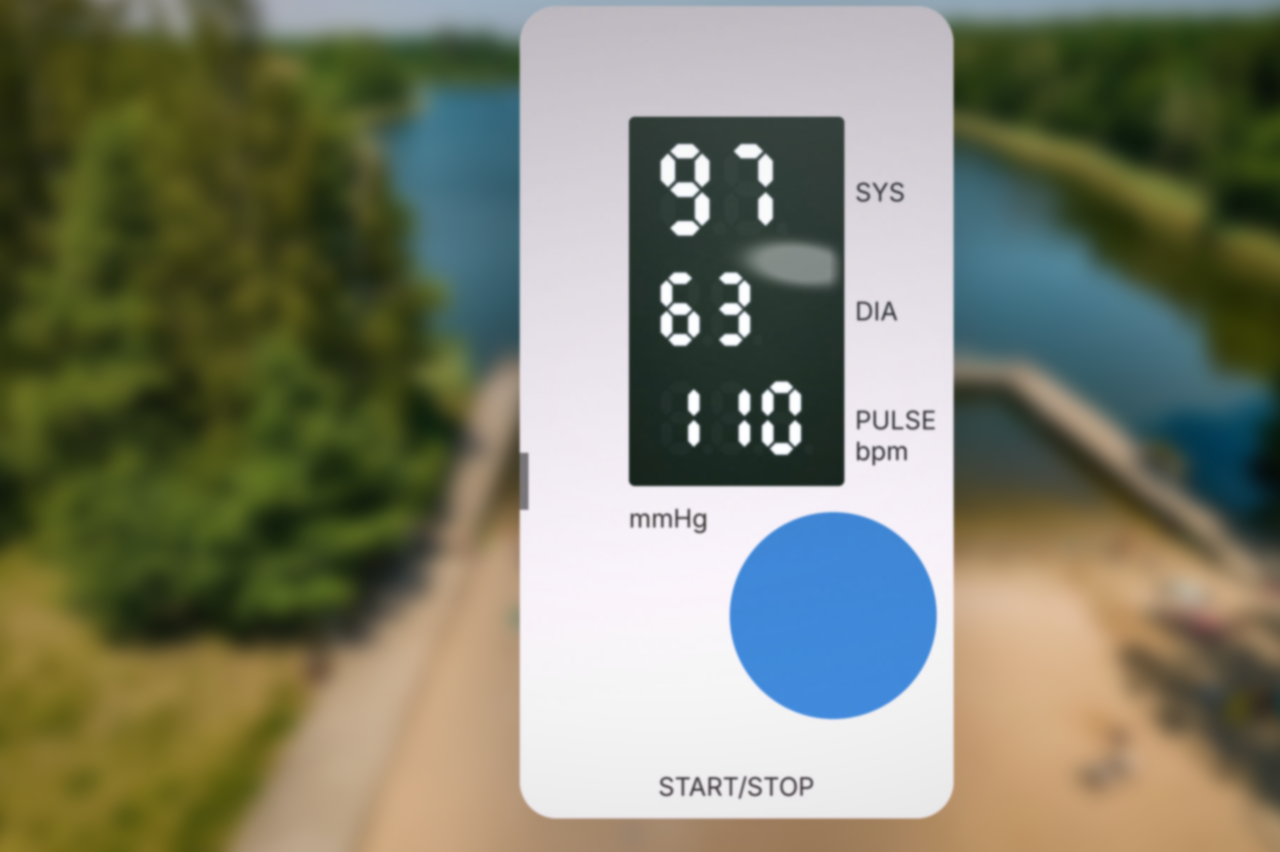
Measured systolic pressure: 97; mmHg
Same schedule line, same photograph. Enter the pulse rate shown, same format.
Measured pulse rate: 110; bpm
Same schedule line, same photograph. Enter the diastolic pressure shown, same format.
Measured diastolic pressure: 63; mmHg
